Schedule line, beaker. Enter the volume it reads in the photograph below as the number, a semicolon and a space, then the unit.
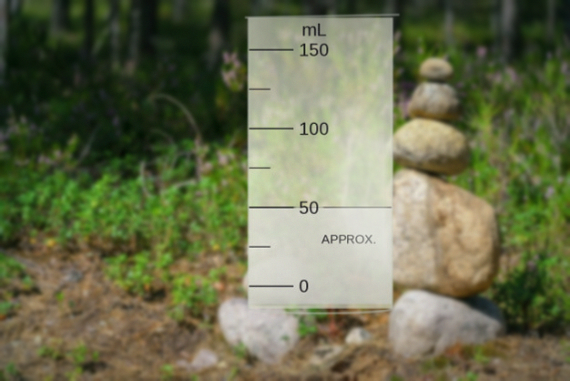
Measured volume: 50; mL
